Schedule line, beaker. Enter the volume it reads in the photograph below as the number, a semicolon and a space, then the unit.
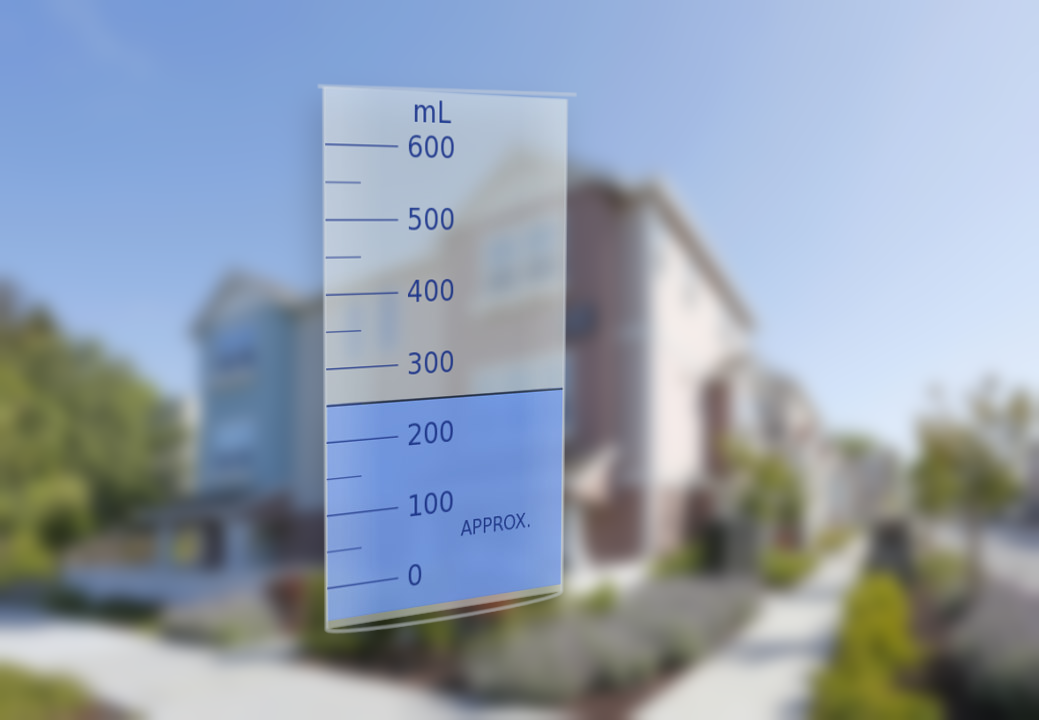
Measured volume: 250; mL
